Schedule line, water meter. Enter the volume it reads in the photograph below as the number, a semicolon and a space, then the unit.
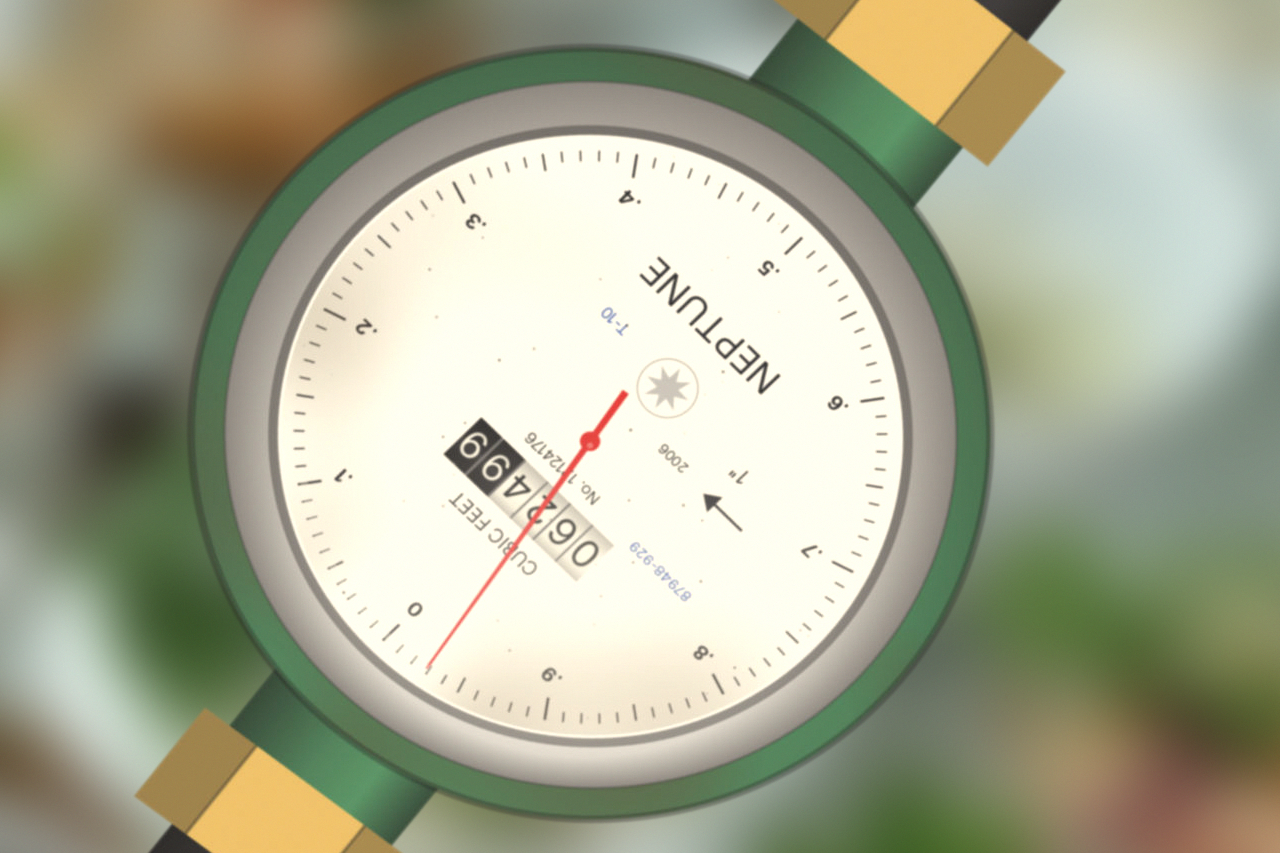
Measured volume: 62498.97; ft³
